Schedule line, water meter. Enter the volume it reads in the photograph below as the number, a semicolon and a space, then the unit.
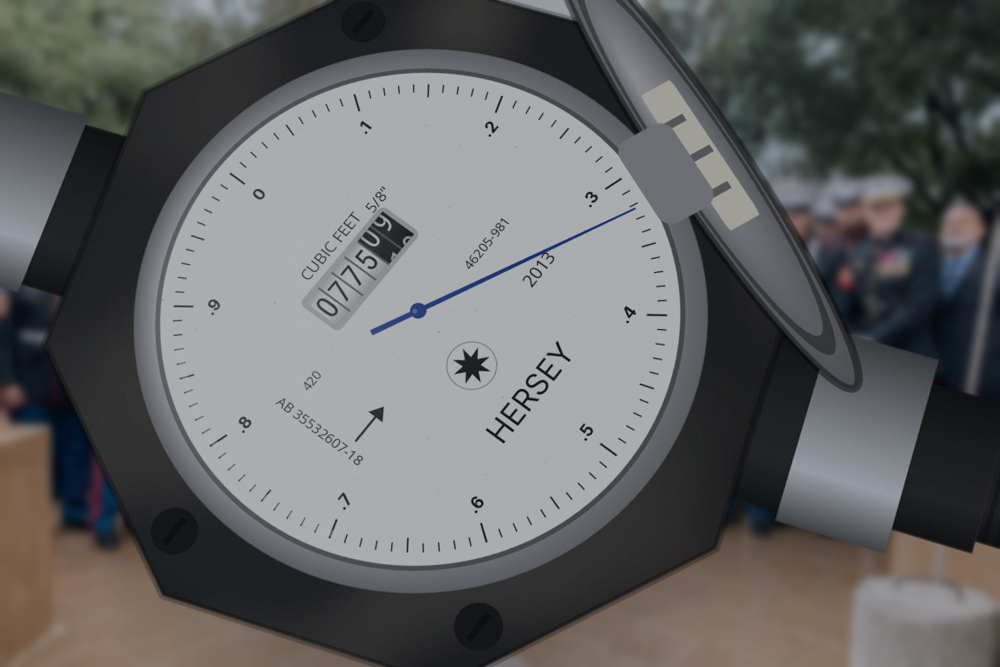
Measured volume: 77509.32; ft³
